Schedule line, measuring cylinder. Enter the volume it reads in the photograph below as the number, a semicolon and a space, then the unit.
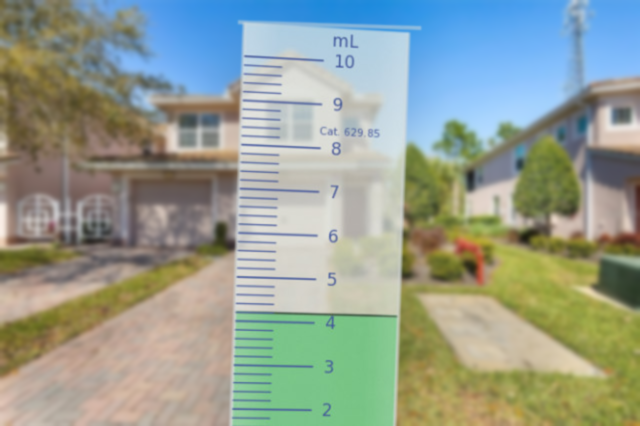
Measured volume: 4.2; mL
